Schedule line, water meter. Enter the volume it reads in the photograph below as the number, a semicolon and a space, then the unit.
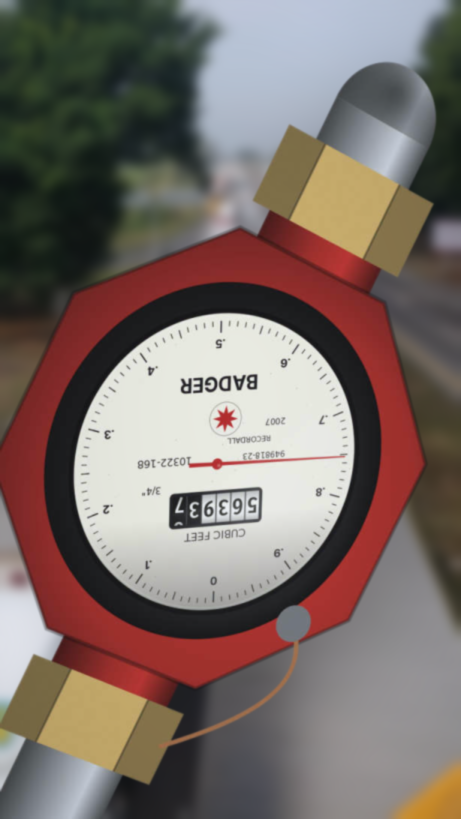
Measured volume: 563936.75; ft³
